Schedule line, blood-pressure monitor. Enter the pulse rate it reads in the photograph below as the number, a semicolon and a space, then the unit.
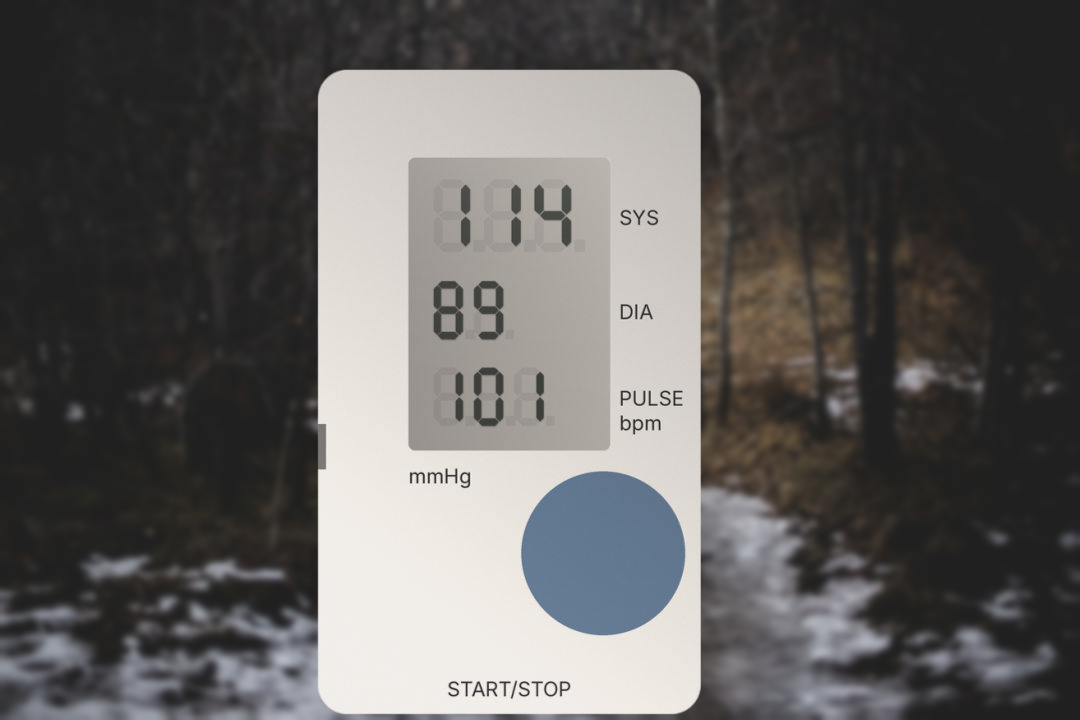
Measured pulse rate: 101; bpm
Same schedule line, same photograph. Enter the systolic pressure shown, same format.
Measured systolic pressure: 114; mmHg
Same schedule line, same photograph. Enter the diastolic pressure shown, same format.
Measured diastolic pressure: 89; mmHg
